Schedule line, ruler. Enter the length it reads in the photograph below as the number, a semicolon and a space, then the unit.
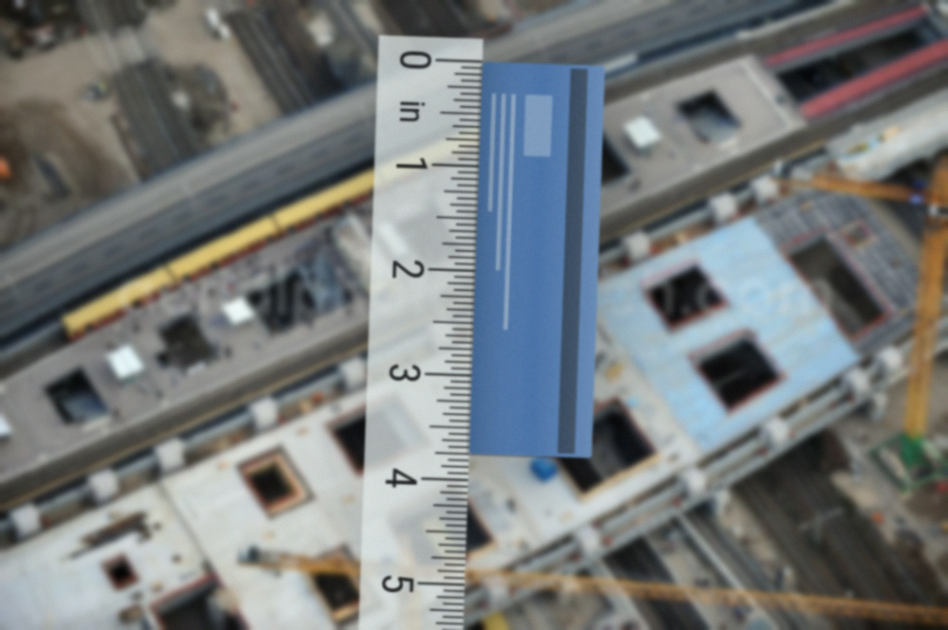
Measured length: 3.75; in
